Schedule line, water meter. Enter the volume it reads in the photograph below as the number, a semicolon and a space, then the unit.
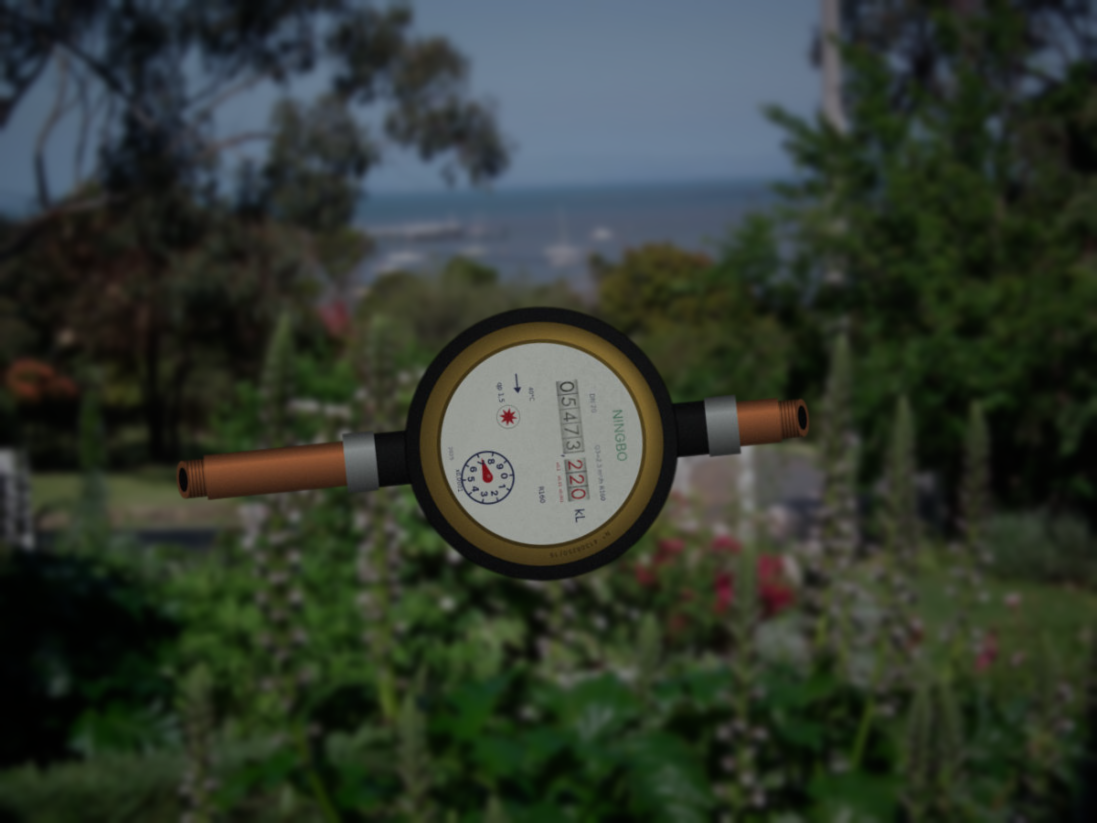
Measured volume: 5473.2207; kL
